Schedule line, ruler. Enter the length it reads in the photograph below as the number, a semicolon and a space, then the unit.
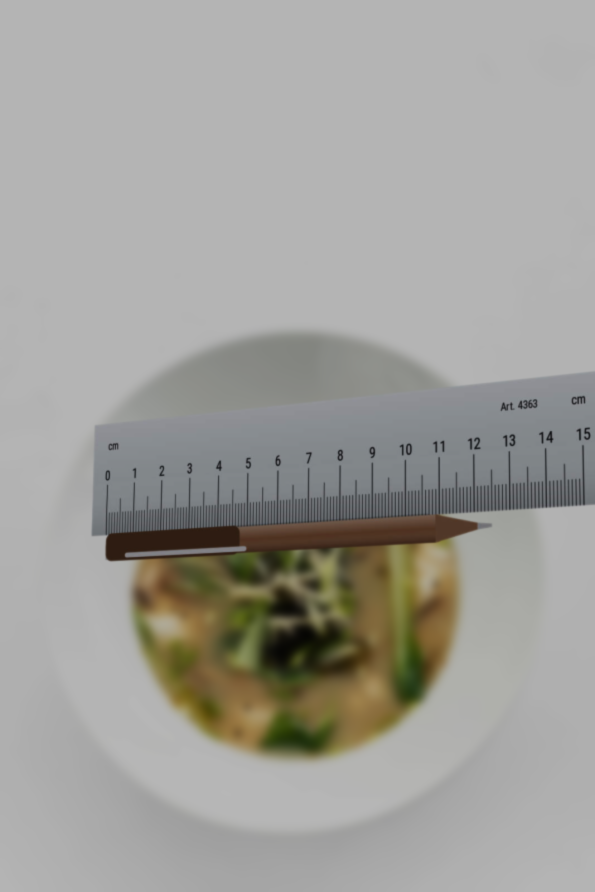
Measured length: 12.5; cm
